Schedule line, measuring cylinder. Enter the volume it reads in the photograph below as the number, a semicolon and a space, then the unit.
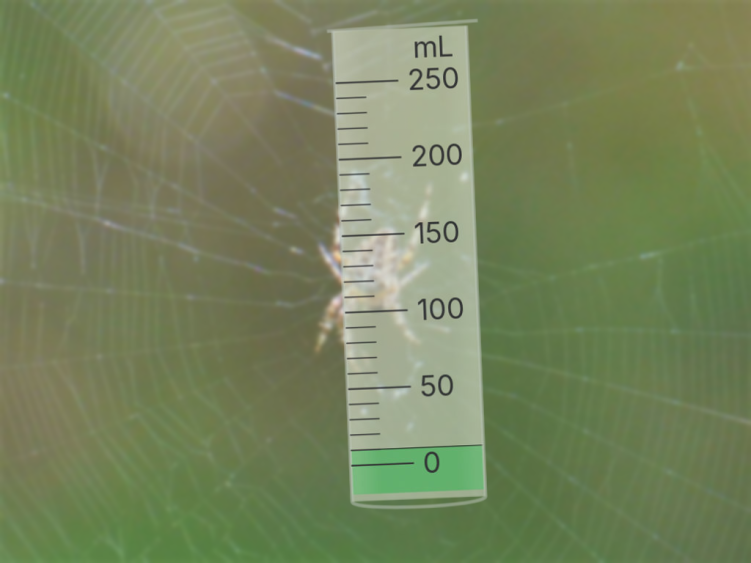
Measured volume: 10; mL
